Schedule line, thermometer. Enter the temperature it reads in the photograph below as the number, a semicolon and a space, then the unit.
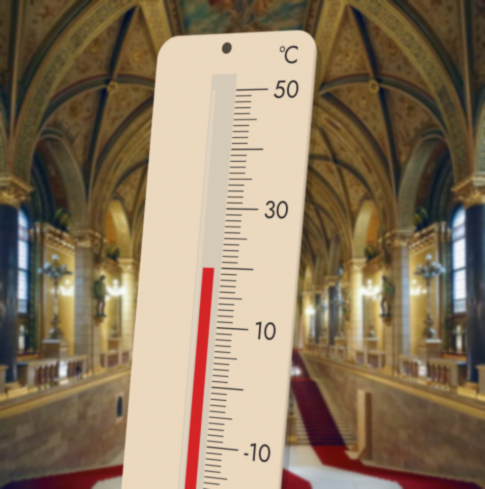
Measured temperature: 20; °C
